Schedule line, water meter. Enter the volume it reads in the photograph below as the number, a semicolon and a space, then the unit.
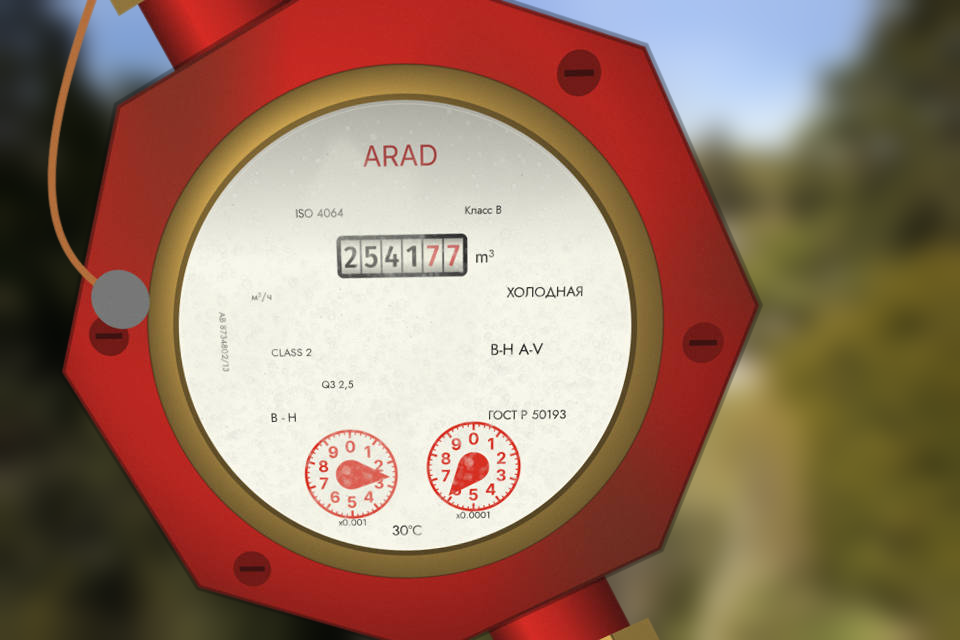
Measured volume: 2541.7726; m³
